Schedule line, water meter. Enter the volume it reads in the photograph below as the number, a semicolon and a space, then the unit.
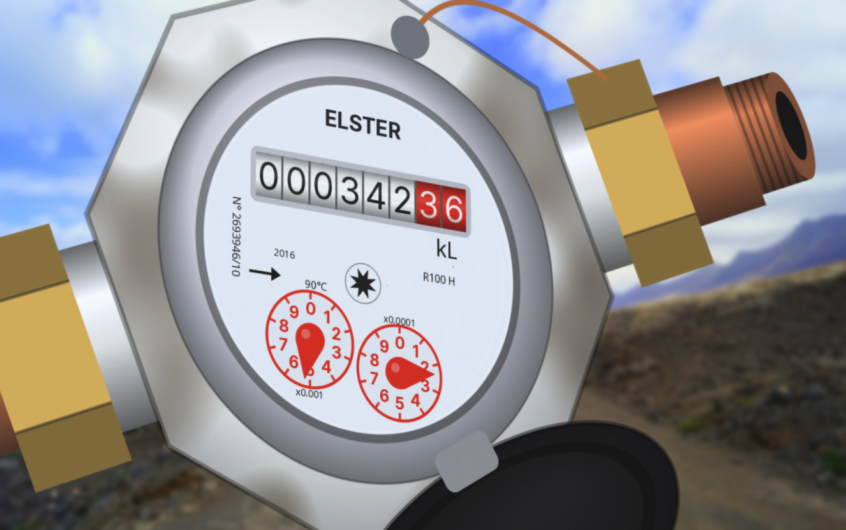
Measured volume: 342.3652; kL
